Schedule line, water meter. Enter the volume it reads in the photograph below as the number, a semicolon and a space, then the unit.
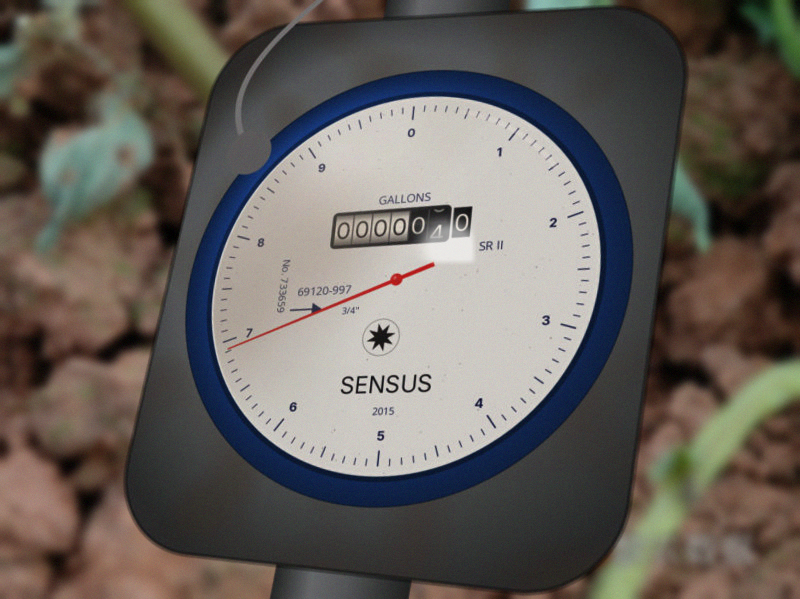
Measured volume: 36.9; gal
